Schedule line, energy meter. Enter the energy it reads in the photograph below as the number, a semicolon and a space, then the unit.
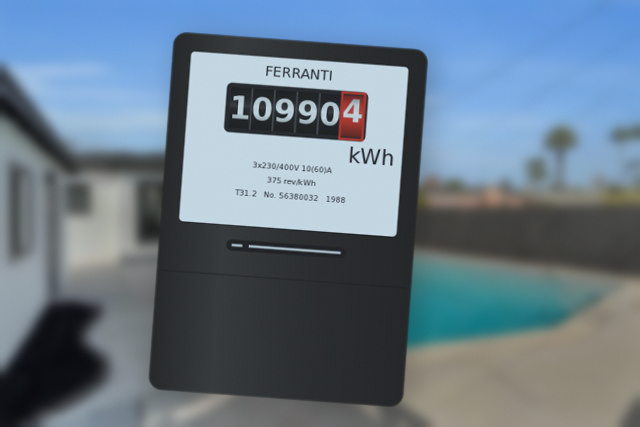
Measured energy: 10990.4; kWh
